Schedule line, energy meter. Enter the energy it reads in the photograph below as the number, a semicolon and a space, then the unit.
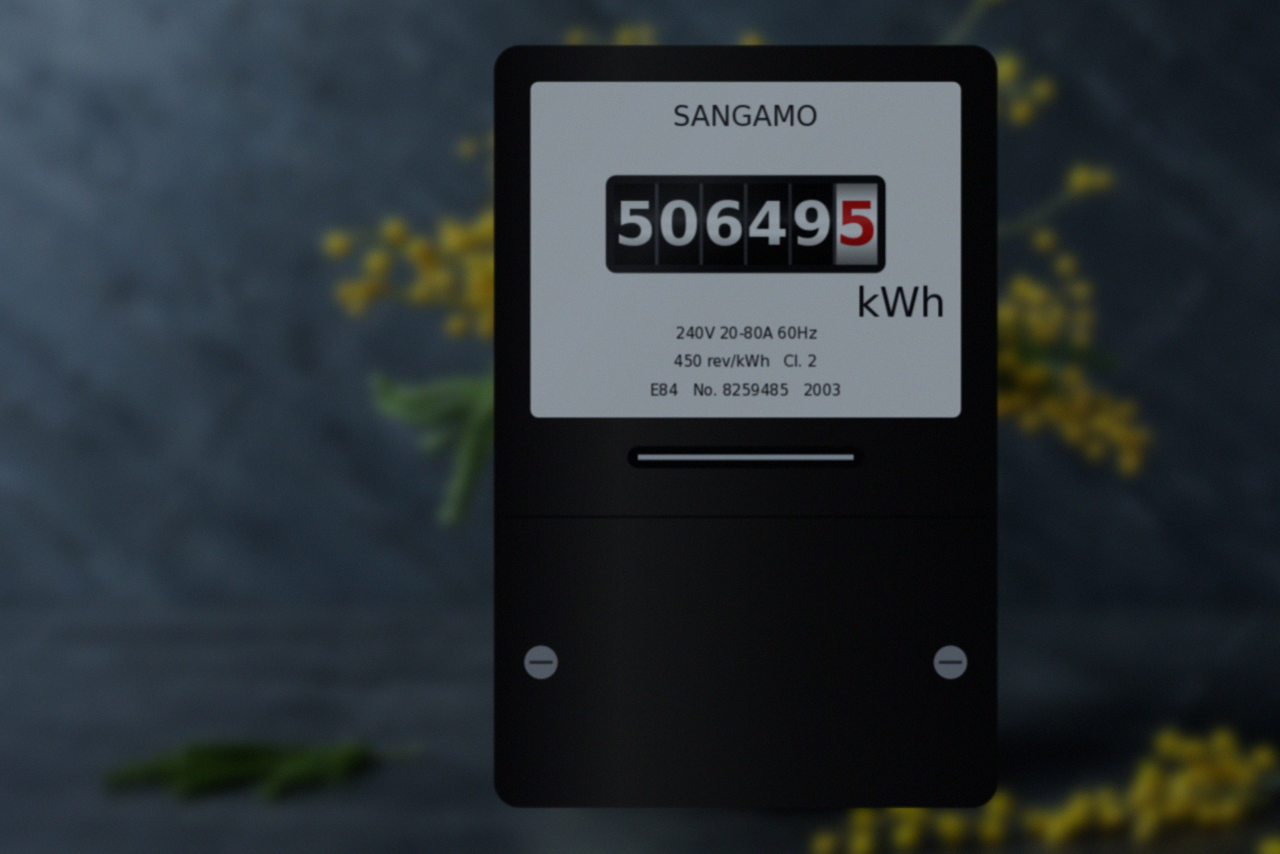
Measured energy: 50649.5; kWh
